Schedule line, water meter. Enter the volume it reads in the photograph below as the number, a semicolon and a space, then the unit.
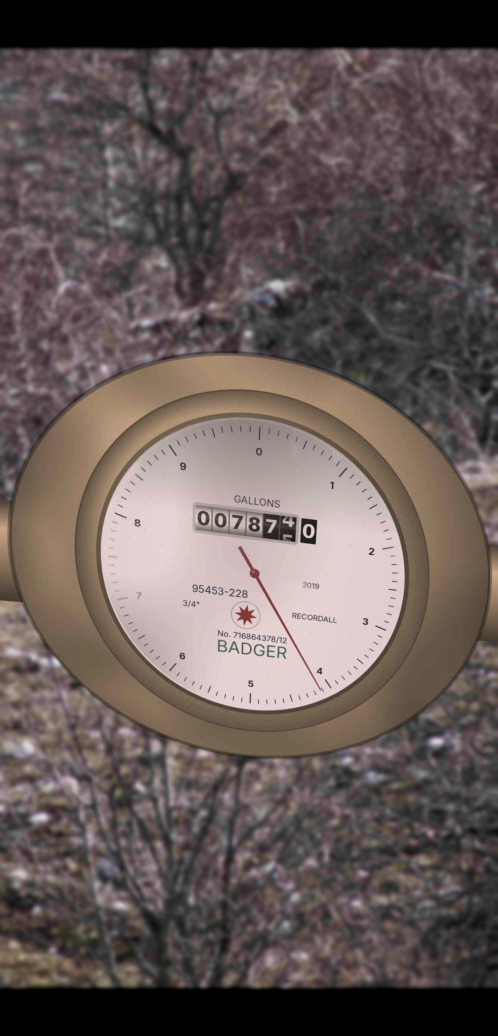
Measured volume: 78744.1; gal
